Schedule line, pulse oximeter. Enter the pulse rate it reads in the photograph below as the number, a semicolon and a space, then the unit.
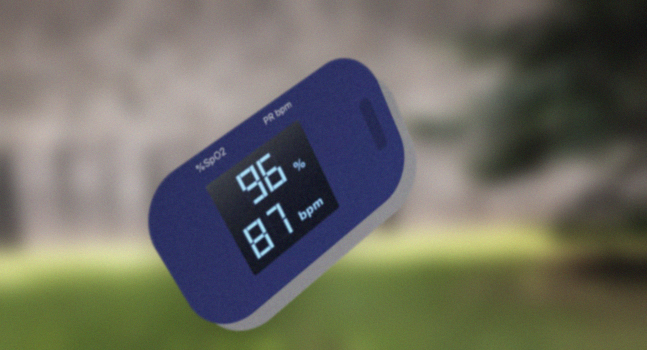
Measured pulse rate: 87; bpm
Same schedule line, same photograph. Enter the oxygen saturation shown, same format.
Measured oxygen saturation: 96; %
